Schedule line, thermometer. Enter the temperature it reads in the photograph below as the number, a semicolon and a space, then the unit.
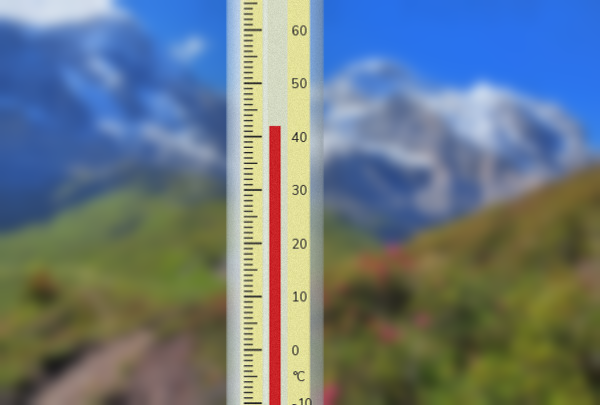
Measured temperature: 42; °C
